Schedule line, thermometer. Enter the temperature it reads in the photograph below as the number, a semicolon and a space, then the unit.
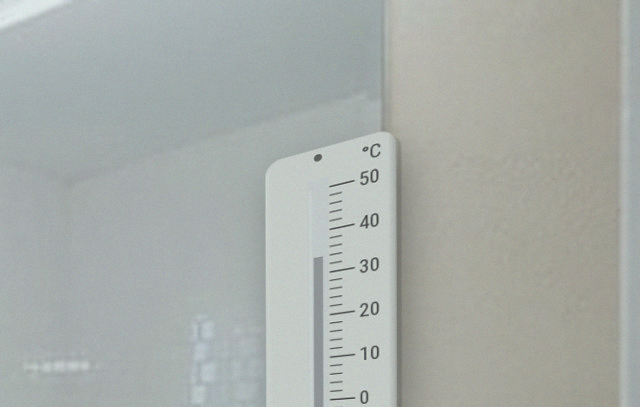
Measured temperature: 34; °C
